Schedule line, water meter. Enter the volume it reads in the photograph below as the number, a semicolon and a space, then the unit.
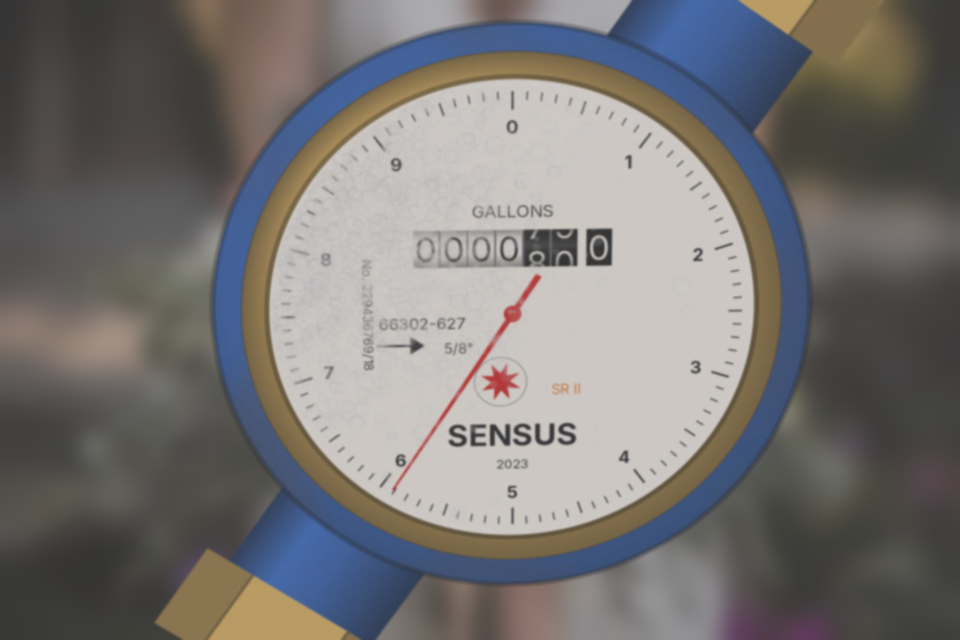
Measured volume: 795.9; gal
